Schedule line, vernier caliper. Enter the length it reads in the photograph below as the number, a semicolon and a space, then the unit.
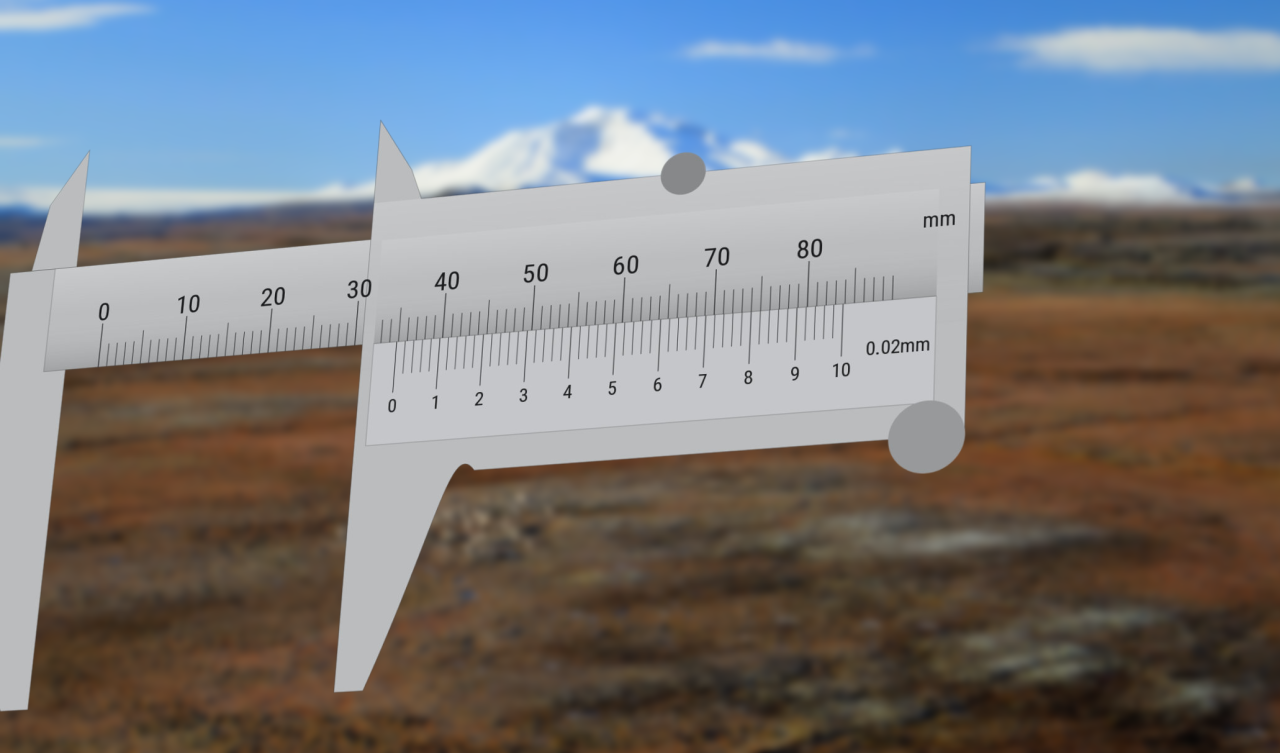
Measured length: 34.8; mm
